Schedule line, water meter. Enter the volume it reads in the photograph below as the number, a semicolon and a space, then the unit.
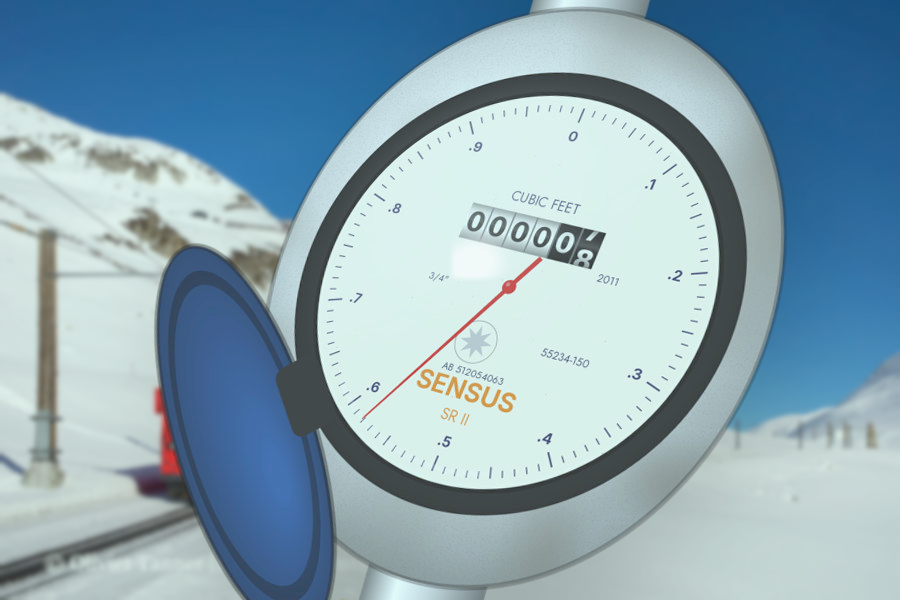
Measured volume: 7.58; ft³
